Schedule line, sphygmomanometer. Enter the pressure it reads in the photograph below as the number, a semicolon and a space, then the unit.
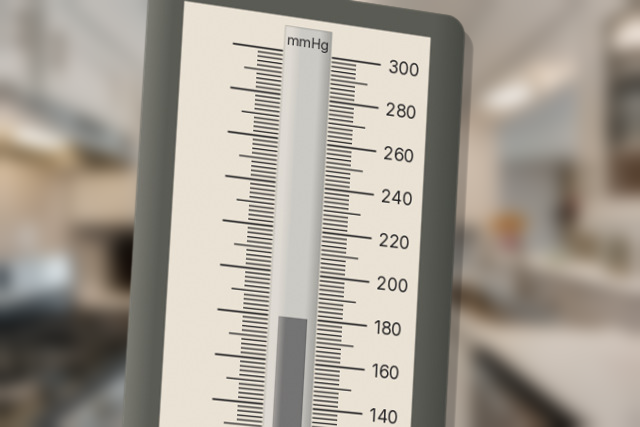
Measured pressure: 180; mmHg
